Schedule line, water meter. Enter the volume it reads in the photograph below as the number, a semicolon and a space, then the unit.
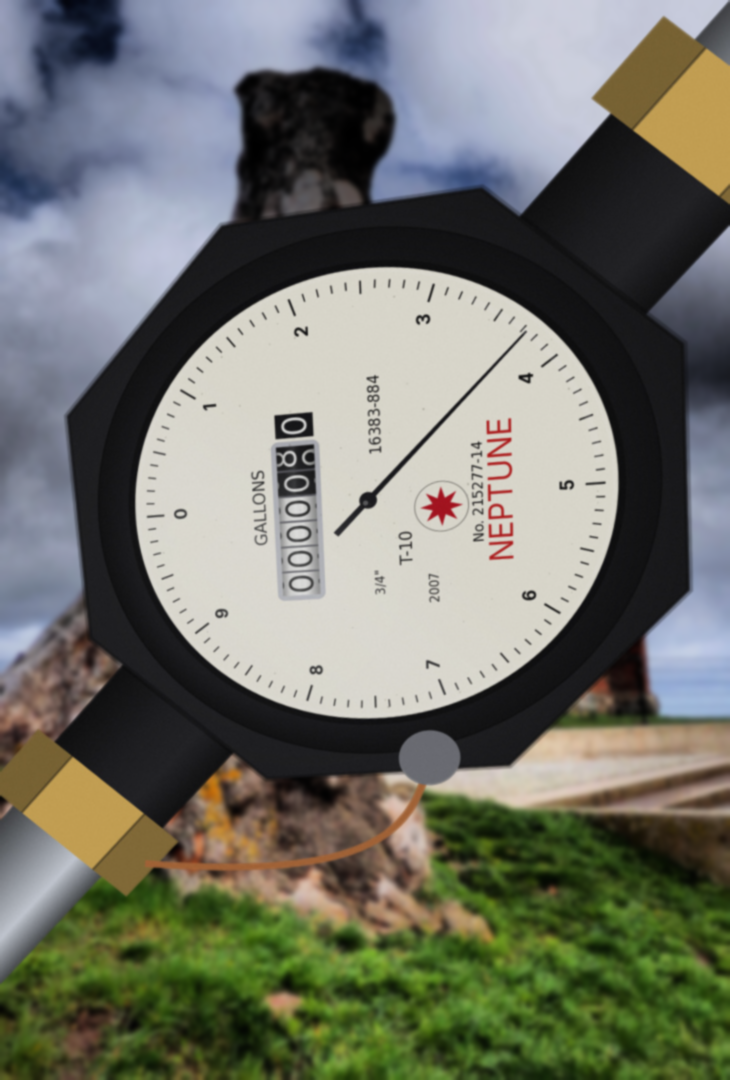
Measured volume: 83.7; gal
